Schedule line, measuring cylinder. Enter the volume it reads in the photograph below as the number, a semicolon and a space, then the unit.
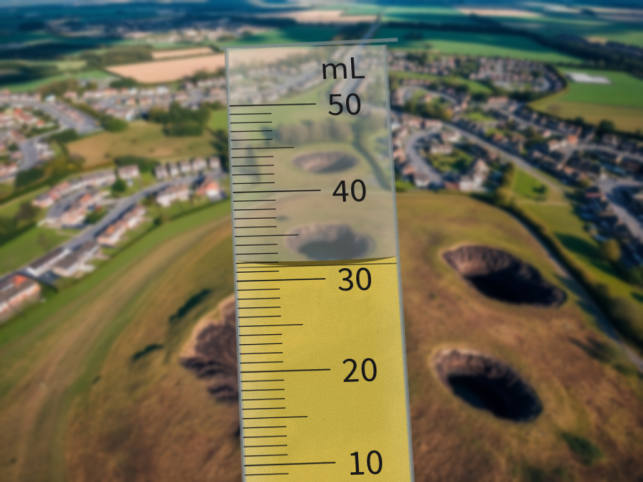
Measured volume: 31.5; mL
